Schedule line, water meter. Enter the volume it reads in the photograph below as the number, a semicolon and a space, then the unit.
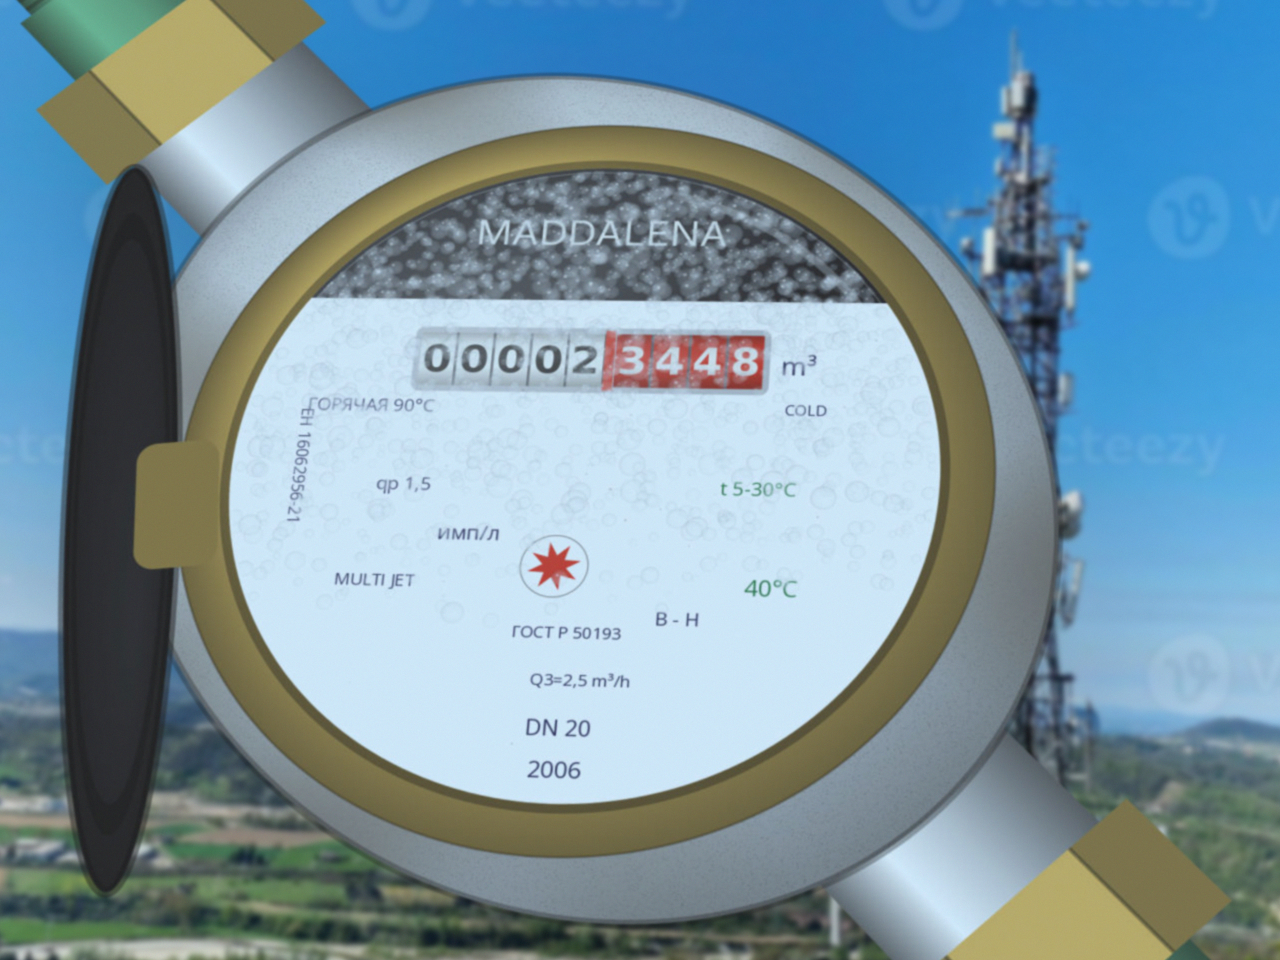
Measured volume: 2.3448; m³
